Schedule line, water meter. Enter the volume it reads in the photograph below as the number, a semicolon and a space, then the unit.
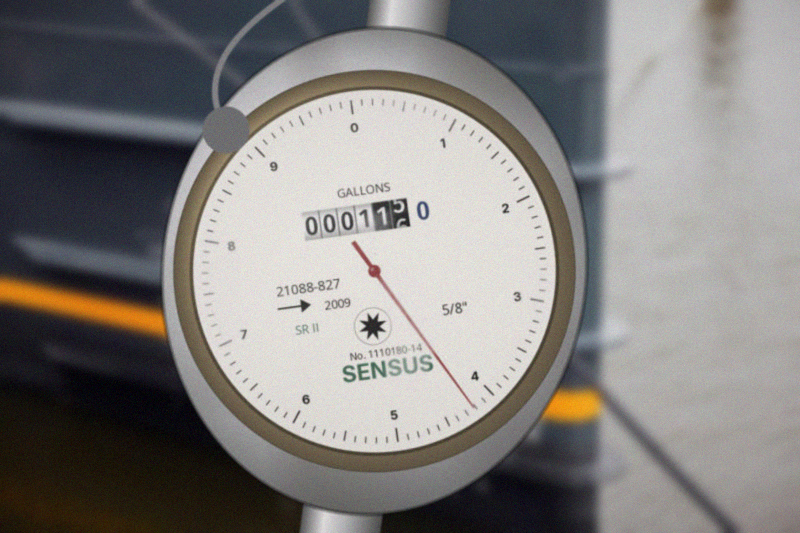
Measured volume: 1154.2; gal
